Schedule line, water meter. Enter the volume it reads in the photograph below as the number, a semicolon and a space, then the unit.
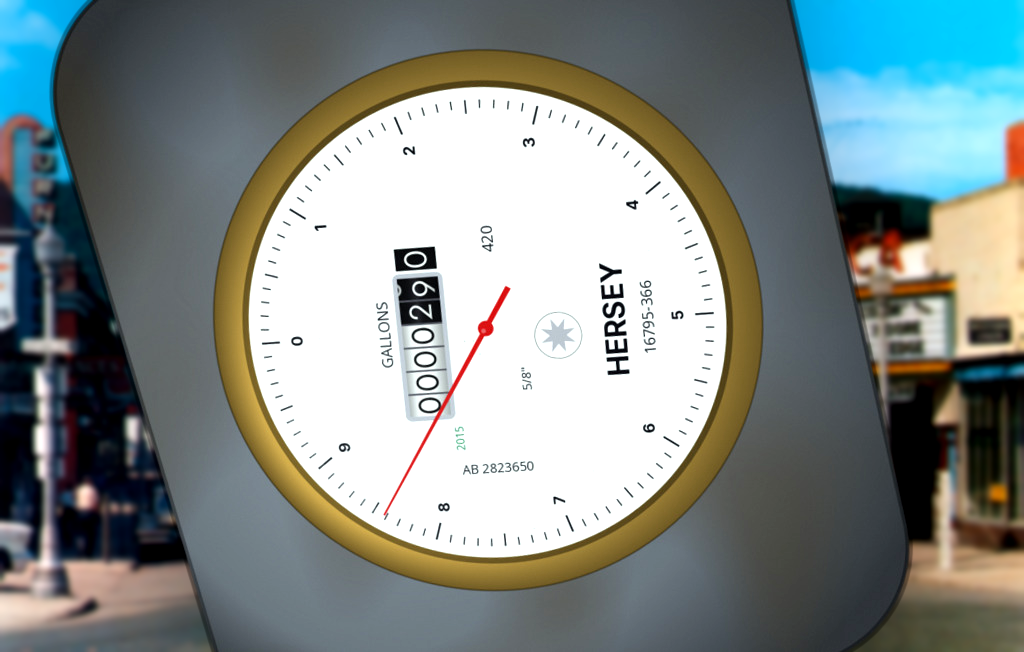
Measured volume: 288.4; gal
